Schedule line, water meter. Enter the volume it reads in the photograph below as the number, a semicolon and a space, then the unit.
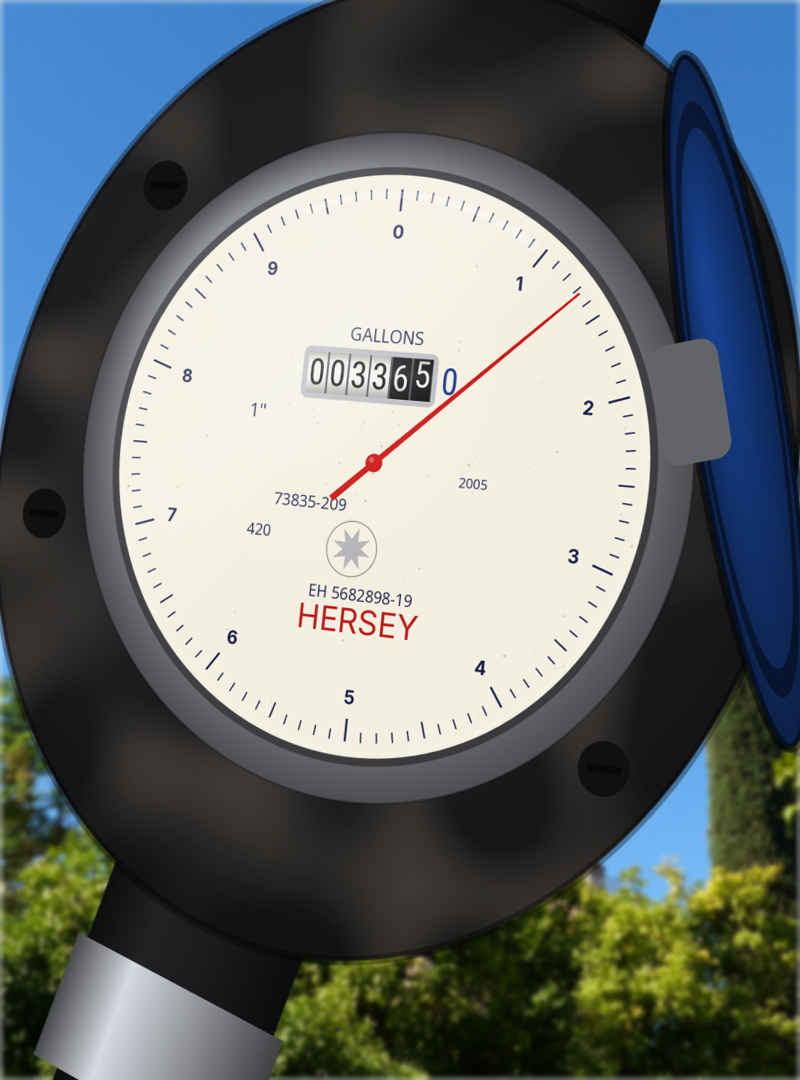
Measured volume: 33651.3; gal
